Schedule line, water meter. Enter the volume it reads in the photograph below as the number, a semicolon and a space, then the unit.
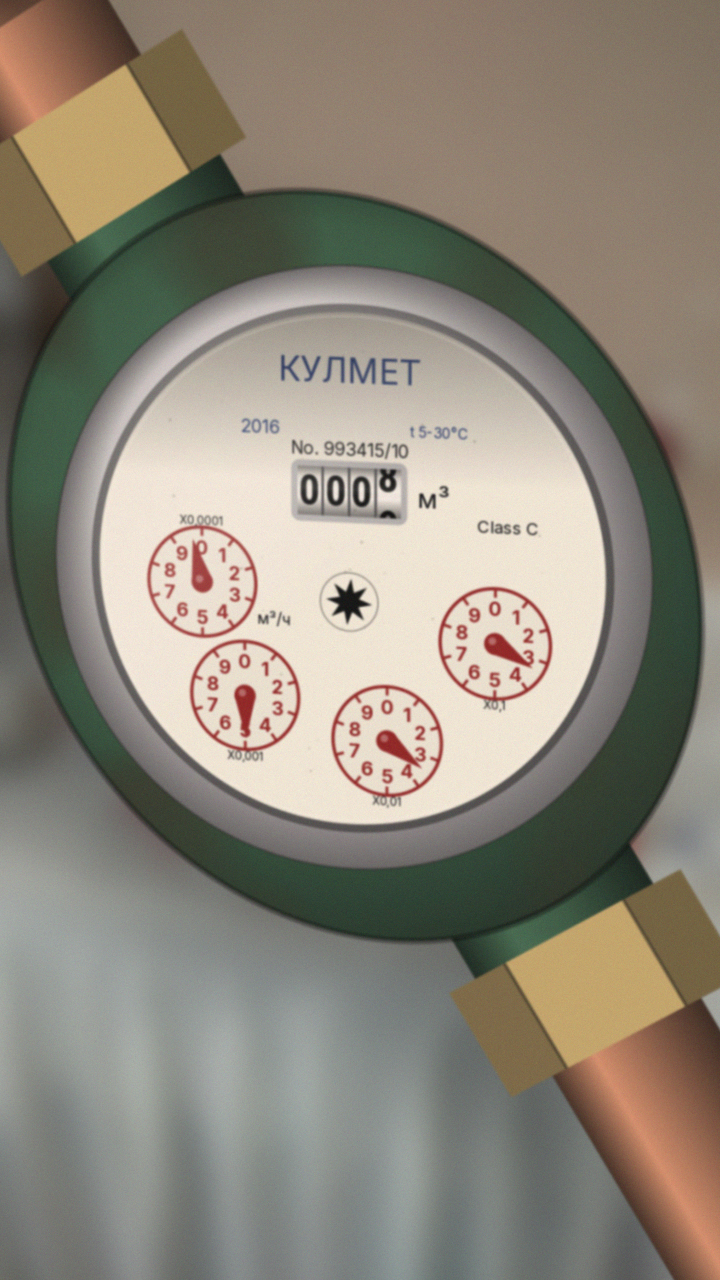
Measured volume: 8.3349; m³
